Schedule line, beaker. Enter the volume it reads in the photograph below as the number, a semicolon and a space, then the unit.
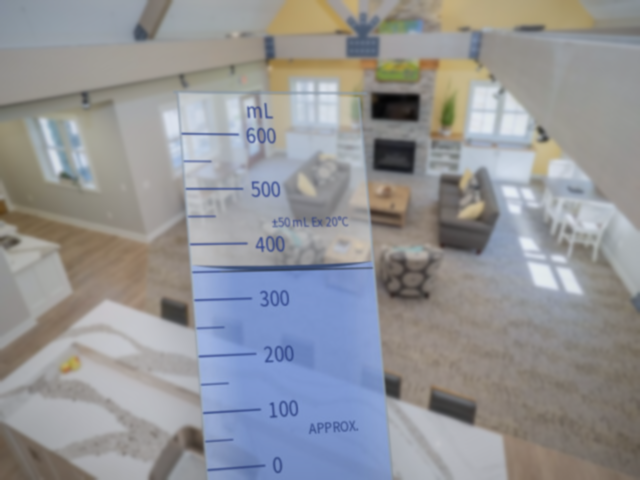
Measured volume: 350; mL
